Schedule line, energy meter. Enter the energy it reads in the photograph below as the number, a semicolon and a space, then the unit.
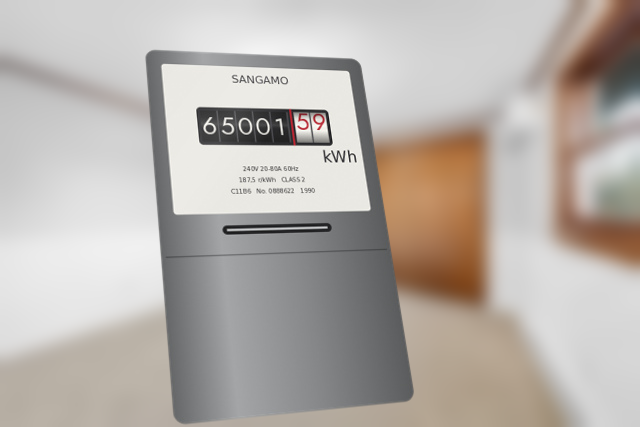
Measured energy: 65001.59; kWh
